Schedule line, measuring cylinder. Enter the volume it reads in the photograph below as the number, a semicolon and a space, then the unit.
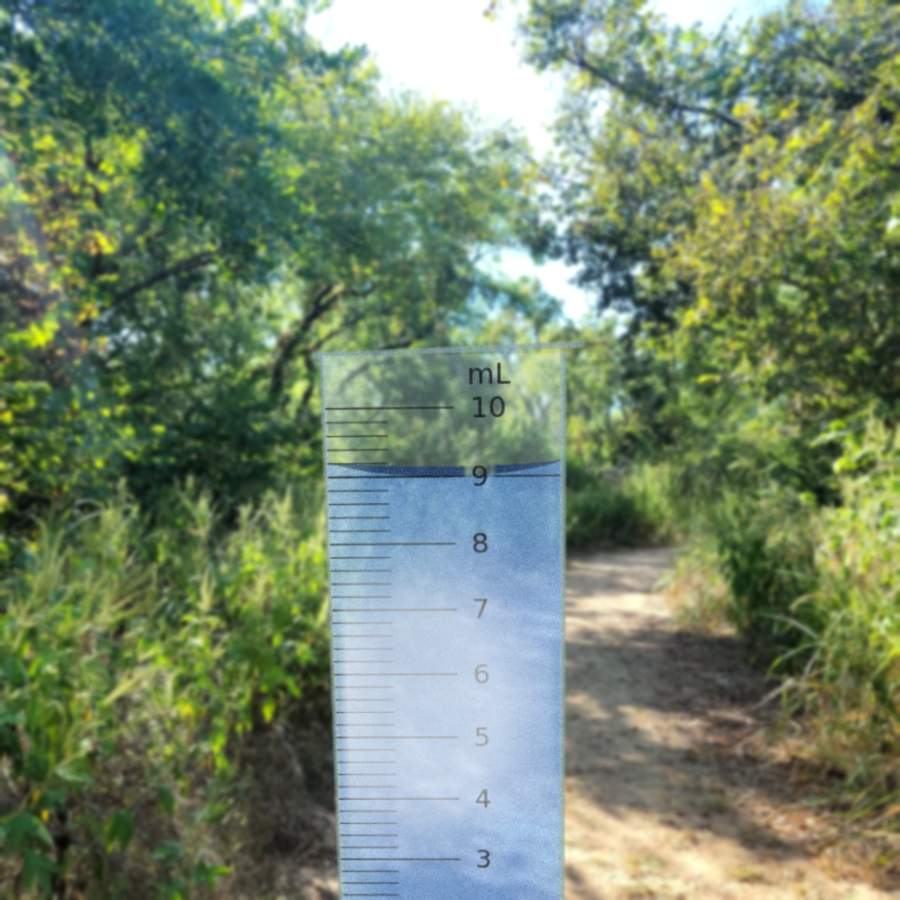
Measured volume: 9; mL
